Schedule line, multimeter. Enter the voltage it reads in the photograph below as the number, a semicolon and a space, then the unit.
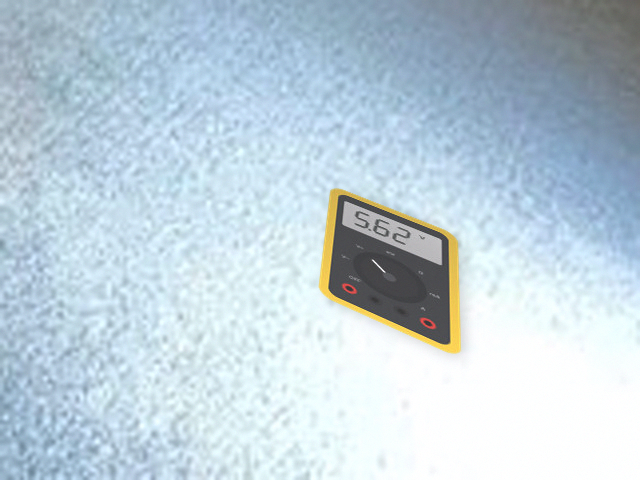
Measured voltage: 5.62; V
